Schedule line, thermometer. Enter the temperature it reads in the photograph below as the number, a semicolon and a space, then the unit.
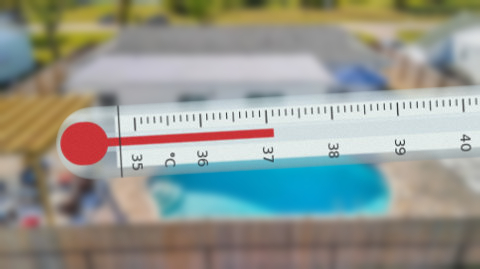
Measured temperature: 37.1; °C
